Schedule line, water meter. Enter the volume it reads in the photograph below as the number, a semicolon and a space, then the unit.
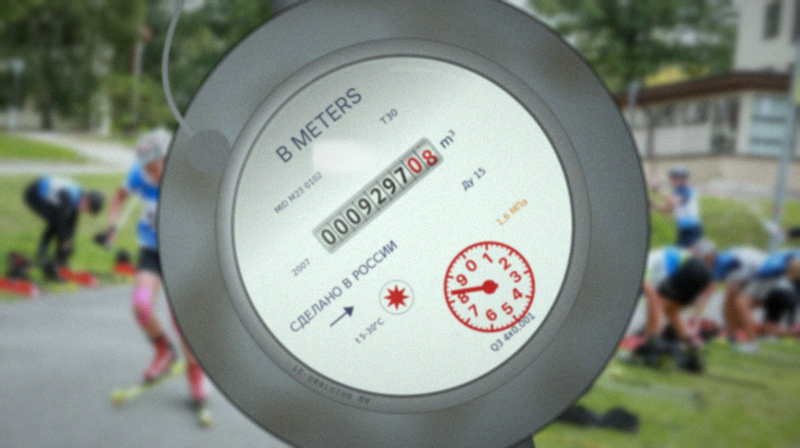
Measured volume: 9297.078; m³
